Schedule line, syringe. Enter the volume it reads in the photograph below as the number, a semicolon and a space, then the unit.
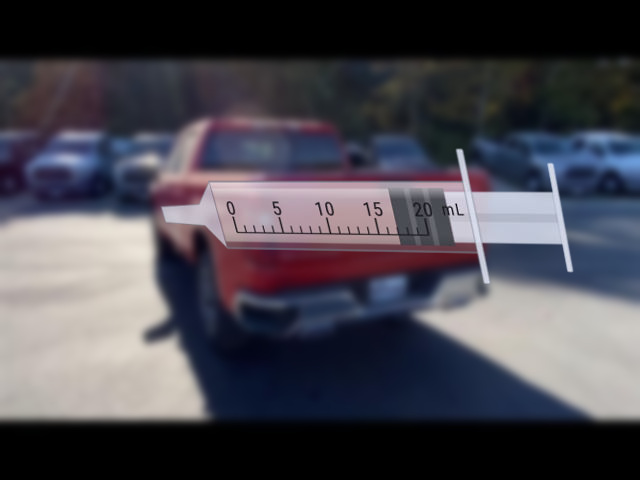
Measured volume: 17; mL
